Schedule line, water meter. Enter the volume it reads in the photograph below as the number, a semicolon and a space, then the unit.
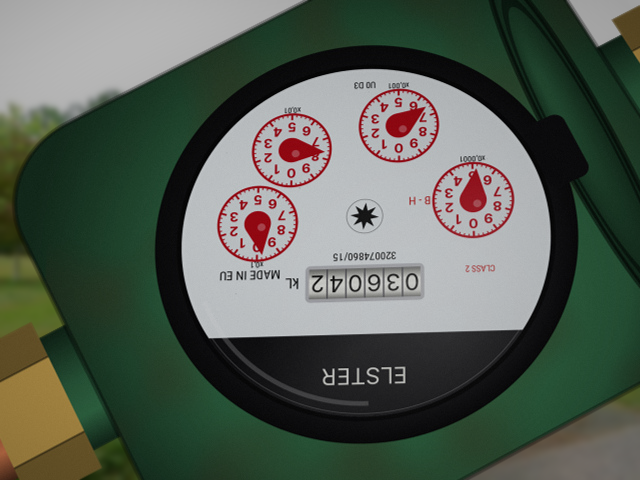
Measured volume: 36041.9765; kL
